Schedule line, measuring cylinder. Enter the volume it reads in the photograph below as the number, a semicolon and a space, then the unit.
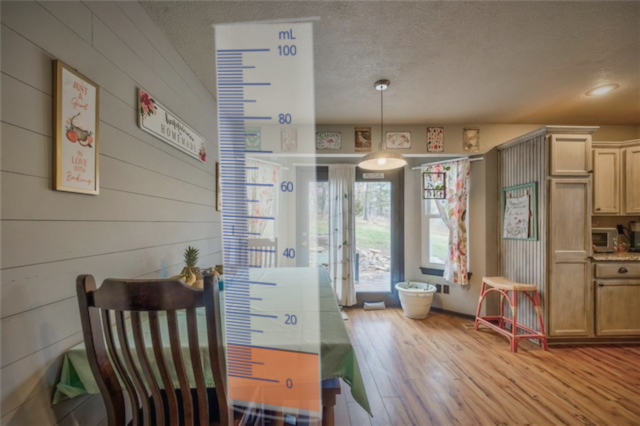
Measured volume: 10; mL
